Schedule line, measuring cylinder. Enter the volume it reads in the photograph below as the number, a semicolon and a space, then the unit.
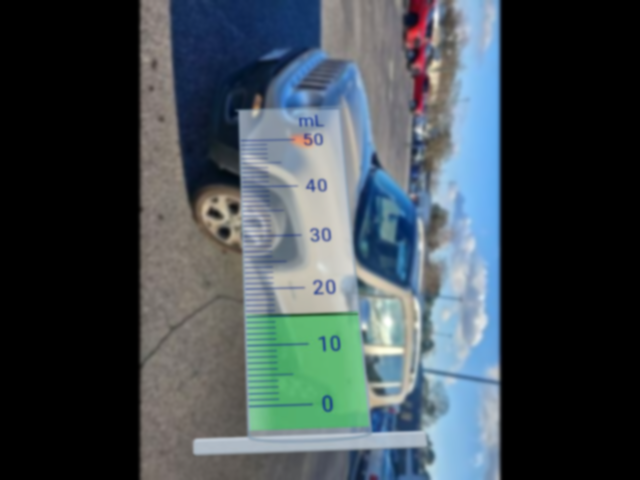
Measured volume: 15; mL
